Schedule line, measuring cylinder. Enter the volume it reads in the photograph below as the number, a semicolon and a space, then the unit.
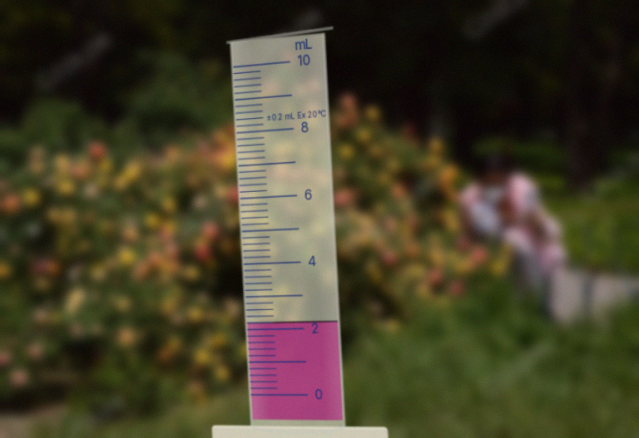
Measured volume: 2.2; mL
